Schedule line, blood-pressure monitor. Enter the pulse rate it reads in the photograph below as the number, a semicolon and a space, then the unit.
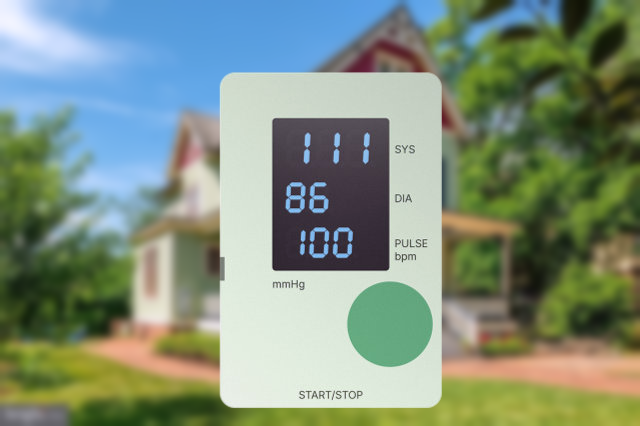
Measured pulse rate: 100; bpm
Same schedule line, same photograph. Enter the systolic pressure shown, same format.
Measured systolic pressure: 111; mmHg
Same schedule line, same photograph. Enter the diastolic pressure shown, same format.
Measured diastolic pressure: 86; mmHg
